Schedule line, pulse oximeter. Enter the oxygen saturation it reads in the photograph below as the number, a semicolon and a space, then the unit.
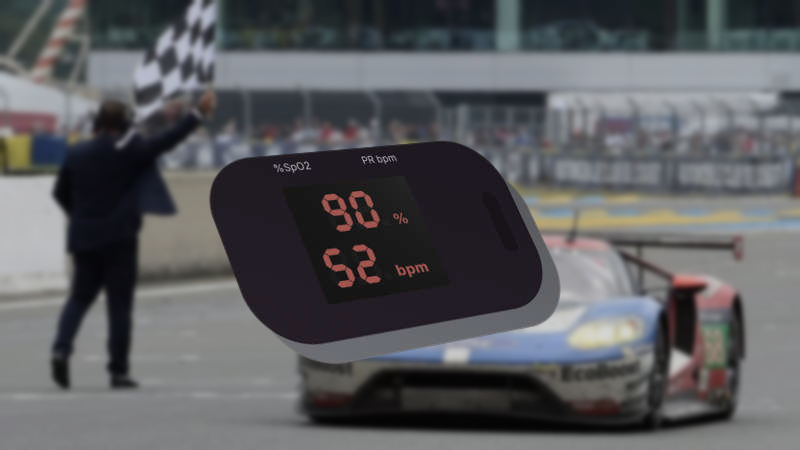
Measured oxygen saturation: 90; %
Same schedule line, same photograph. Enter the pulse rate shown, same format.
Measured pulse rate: 52; bpm
